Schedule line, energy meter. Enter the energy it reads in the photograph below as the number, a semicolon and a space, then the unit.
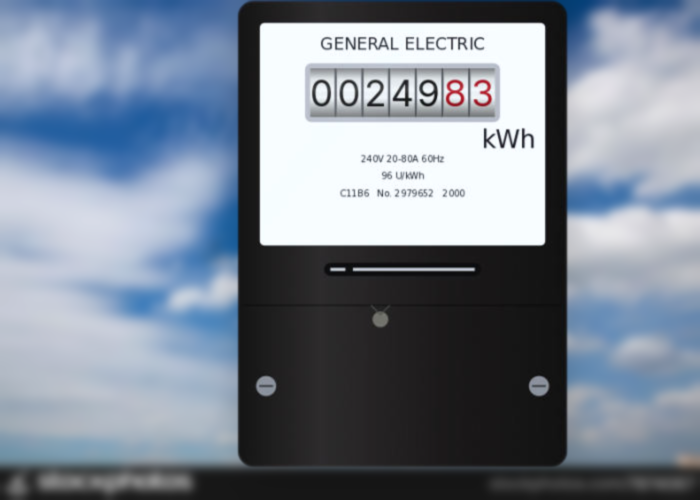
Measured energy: 249.83; kWh
